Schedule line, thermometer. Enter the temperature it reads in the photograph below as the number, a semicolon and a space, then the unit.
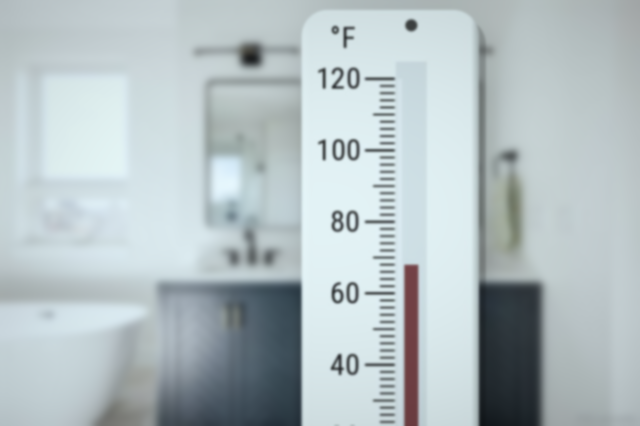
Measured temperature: 68; °F
